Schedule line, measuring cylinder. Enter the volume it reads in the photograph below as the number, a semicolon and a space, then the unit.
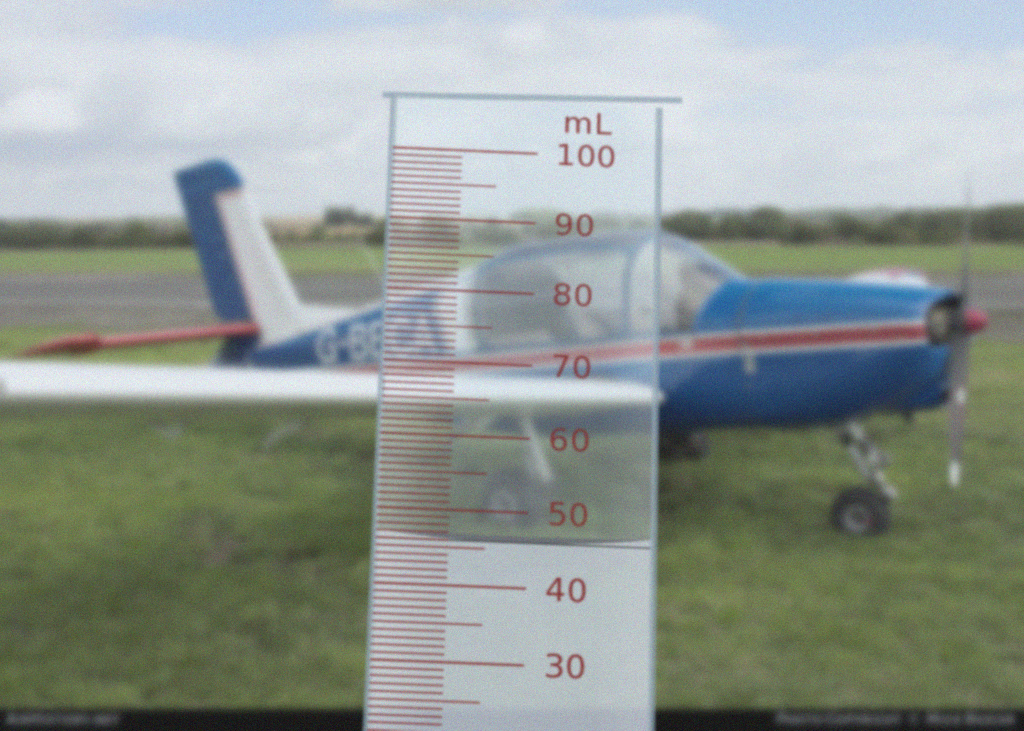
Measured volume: 46; mL
